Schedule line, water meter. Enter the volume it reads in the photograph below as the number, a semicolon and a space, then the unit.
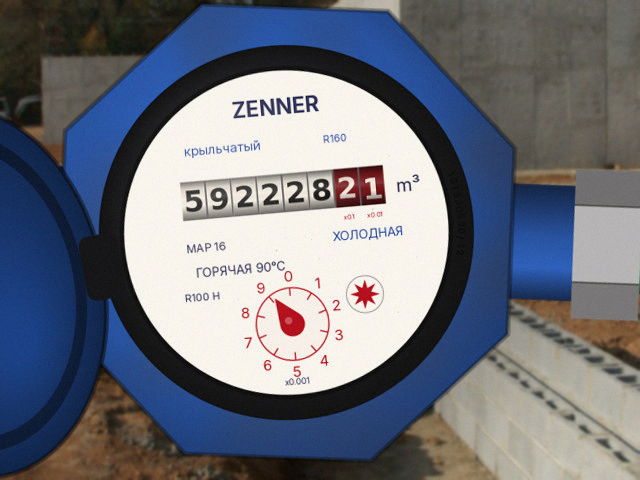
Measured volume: 592228.209; m³
